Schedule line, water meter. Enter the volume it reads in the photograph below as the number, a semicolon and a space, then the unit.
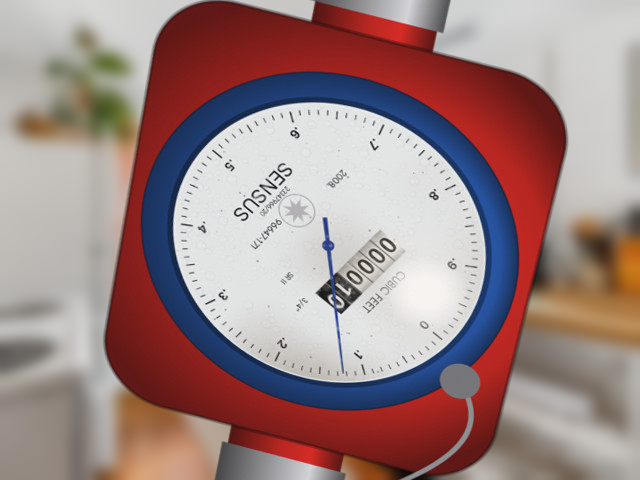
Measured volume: 10.12; ft³
